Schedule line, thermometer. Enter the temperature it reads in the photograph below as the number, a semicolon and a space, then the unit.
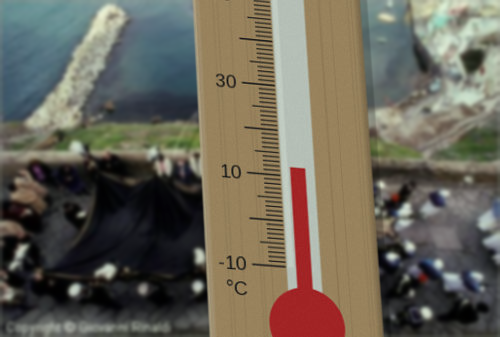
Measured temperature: 12; °C
